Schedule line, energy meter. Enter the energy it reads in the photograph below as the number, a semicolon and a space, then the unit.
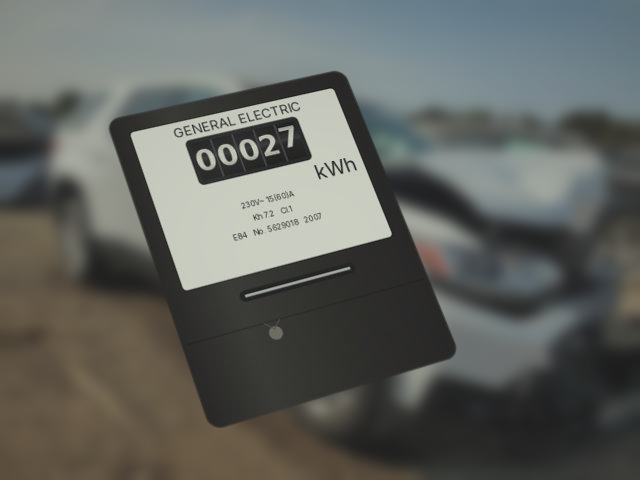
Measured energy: 27; kWh
